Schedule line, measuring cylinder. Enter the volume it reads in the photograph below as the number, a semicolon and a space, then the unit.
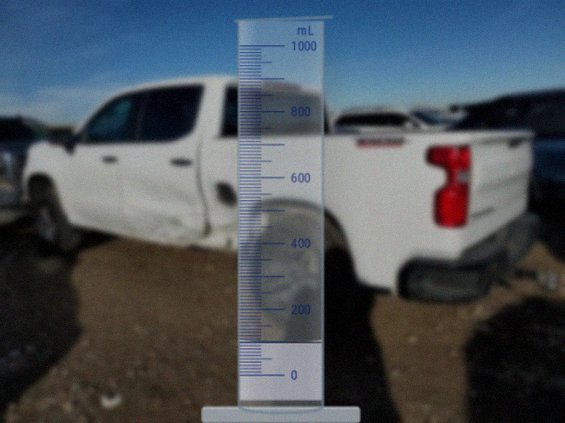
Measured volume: 100; mL
